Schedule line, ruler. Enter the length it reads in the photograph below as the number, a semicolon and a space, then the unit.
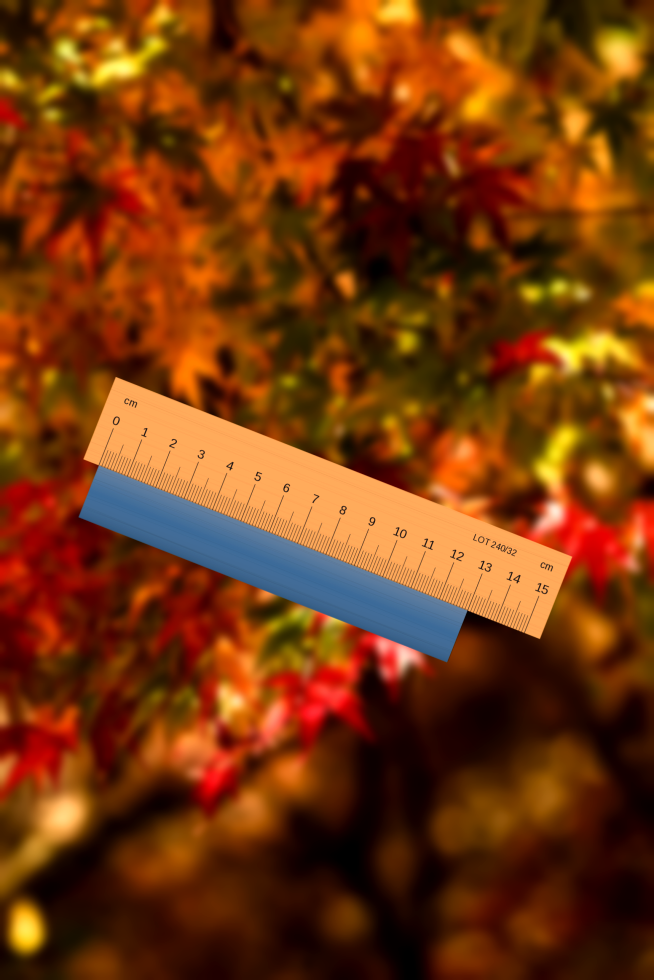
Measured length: 13; cm
